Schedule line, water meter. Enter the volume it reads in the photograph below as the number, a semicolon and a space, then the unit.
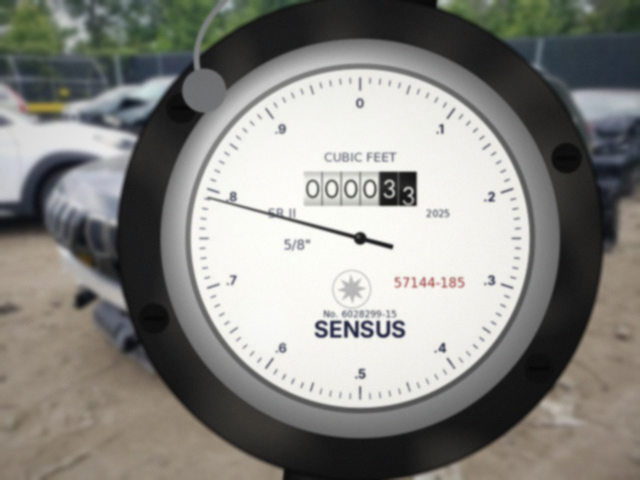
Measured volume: 32.79; ft³
